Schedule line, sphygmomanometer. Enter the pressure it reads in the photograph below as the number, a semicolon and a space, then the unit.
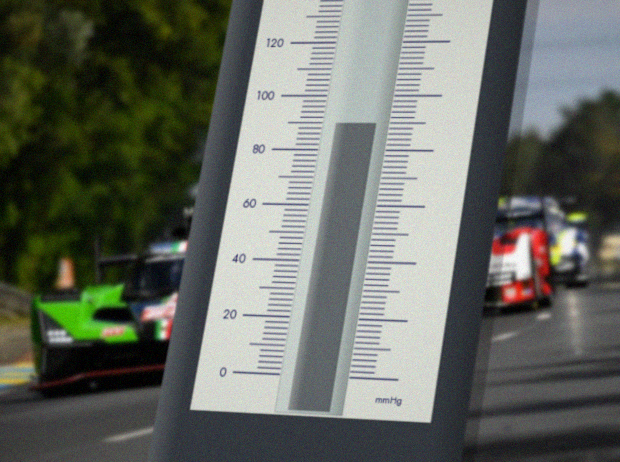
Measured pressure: 90; mmHg
